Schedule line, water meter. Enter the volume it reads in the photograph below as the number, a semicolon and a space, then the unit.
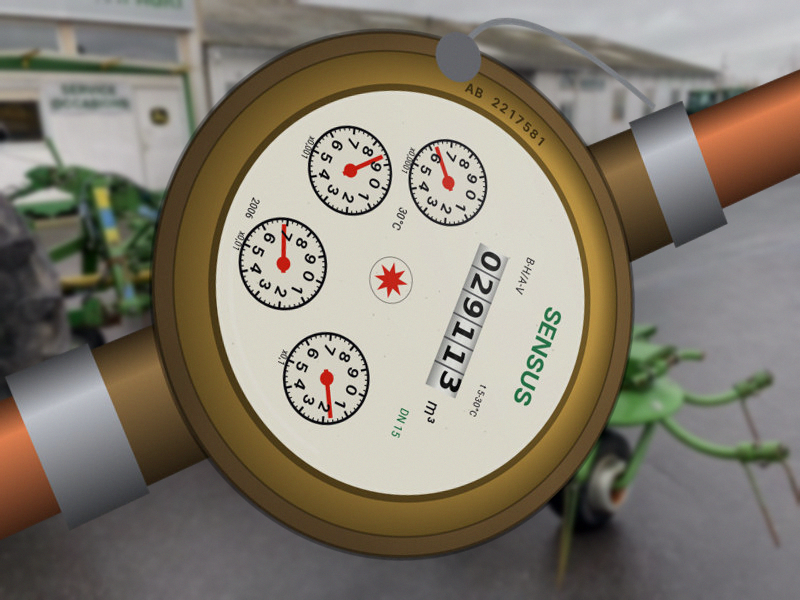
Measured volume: 29113.1686; m³
